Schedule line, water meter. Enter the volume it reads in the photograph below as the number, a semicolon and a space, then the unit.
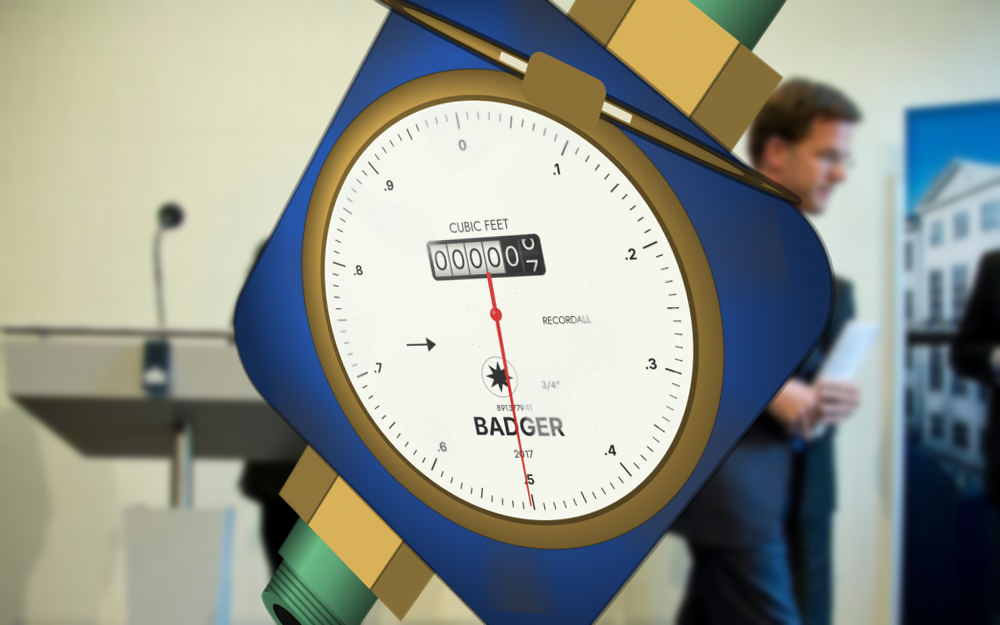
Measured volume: 6.50; ft³
